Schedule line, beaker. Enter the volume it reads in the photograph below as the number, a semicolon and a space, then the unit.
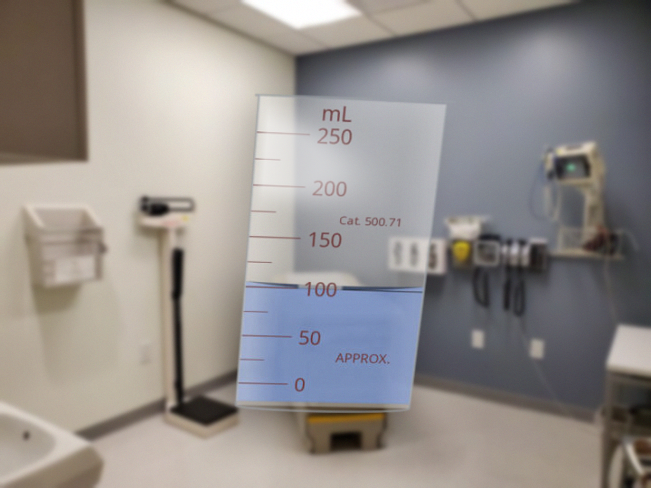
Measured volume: 100; mL
